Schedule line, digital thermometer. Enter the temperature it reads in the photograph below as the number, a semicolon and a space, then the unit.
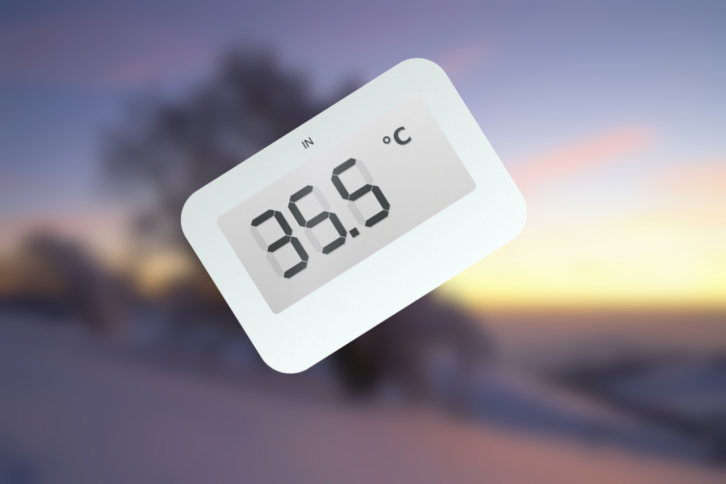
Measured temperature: 35.5; °C
